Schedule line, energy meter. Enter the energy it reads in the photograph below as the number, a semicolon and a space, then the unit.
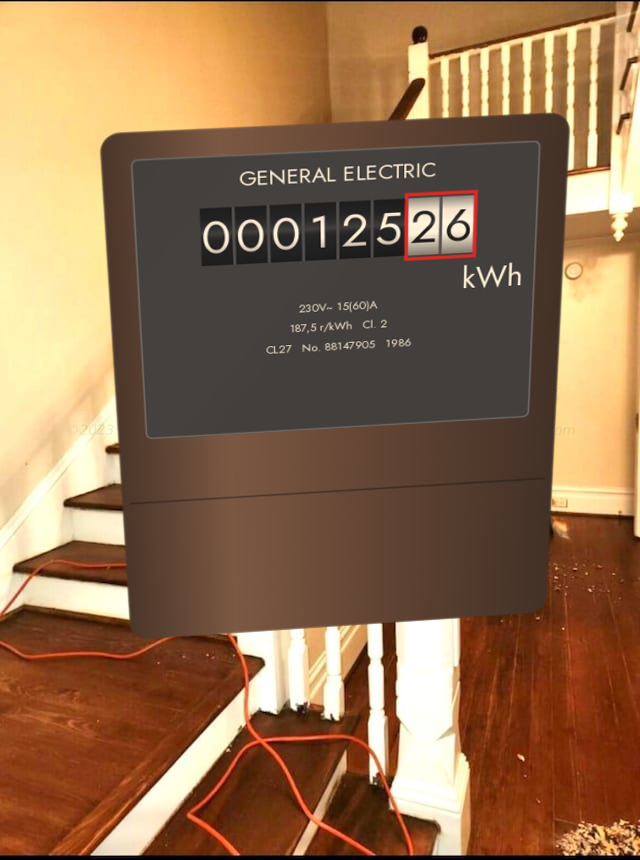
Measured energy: 125.26; kWh
